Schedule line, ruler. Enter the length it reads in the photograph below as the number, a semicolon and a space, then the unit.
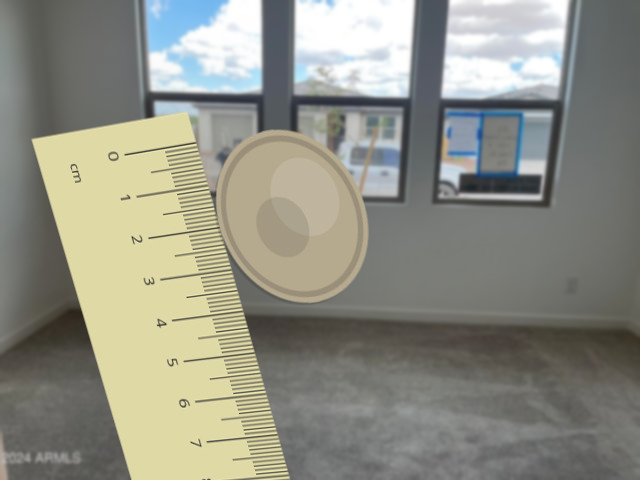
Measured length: 4; cm
